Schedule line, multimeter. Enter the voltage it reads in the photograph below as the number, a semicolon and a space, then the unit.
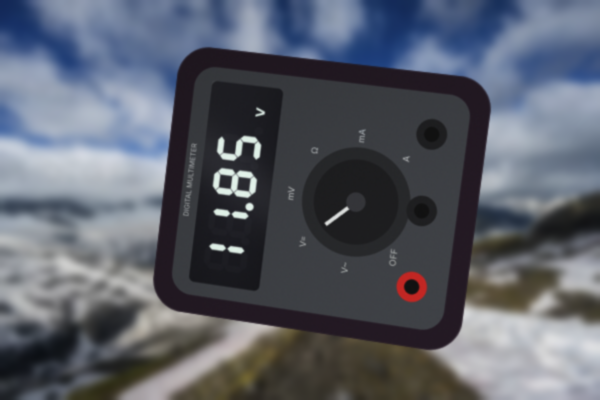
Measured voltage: 11.85; V
